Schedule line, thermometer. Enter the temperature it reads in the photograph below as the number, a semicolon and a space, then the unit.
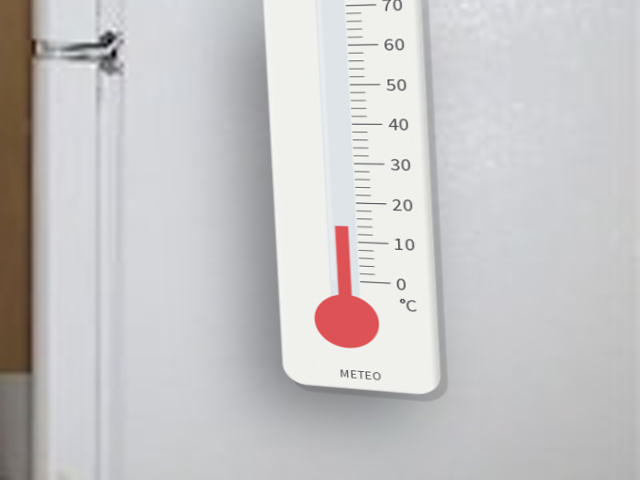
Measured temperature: 14; °C
